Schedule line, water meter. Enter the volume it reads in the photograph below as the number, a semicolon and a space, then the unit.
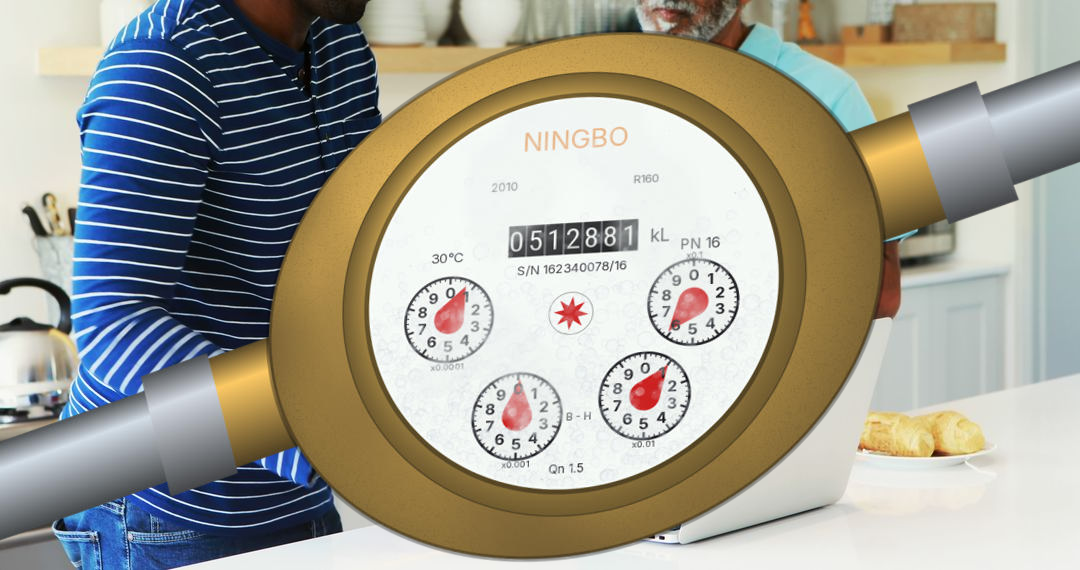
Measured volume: 512881.6100; kL
